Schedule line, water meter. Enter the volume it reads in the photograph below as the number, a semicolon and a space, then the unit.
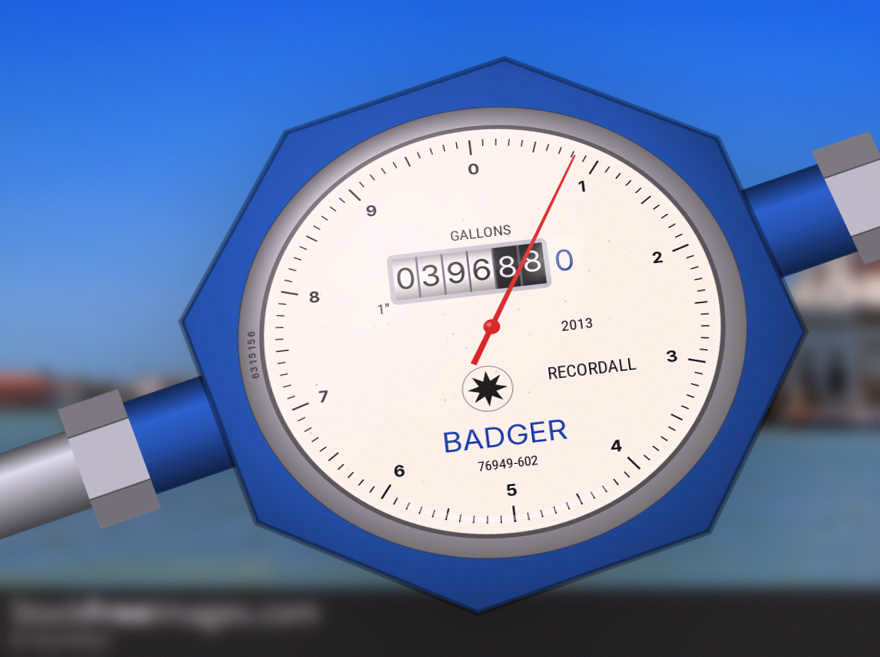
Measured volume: 396880.8; gal
